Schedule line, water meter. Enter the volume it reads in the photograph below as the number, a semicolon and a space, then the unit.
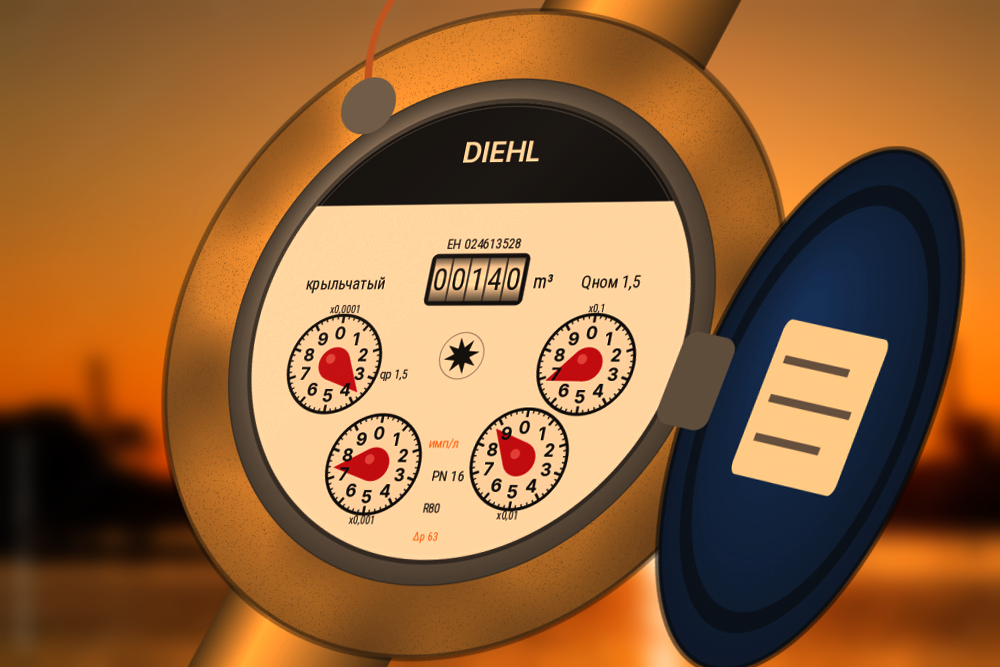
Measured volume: 140.6873; m³
